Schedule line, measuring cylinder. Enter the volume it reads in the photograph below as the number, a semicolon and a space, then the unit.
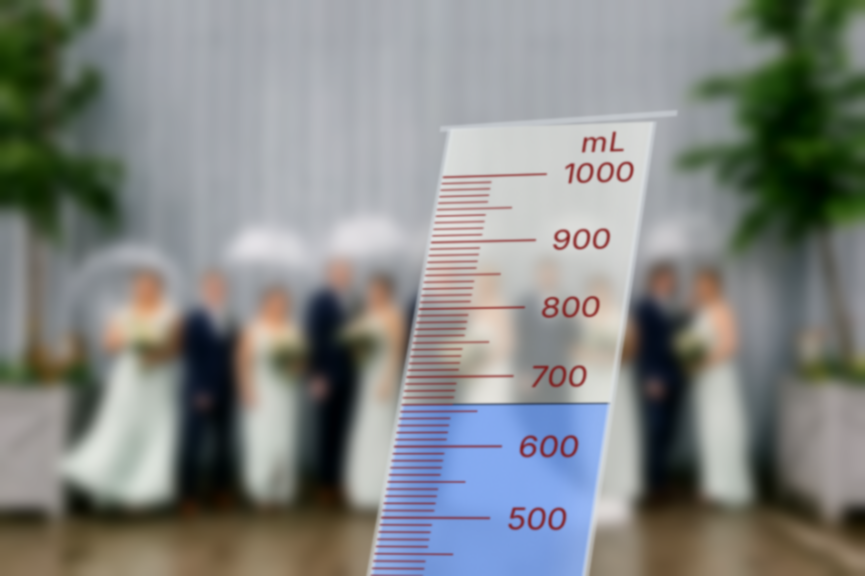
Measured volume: 660; mL
